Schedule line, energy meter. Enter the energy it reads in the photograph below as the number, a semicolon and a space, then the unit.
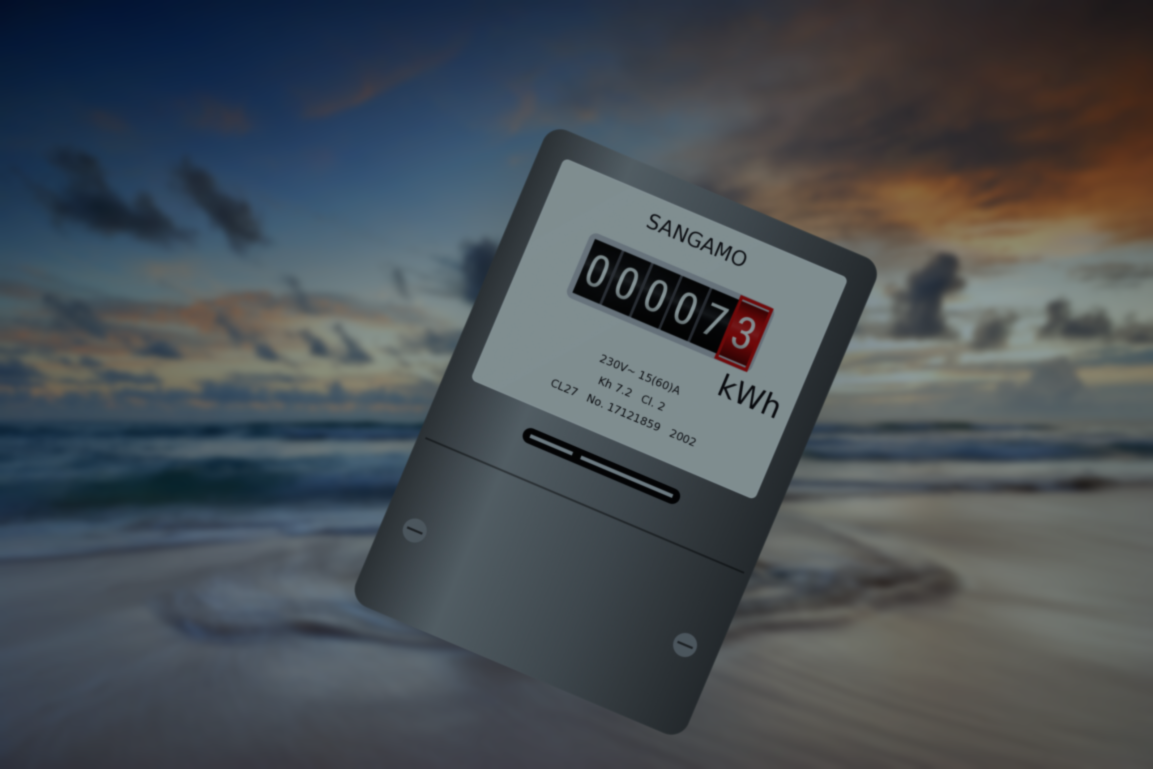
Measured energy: 7.3; kWh
